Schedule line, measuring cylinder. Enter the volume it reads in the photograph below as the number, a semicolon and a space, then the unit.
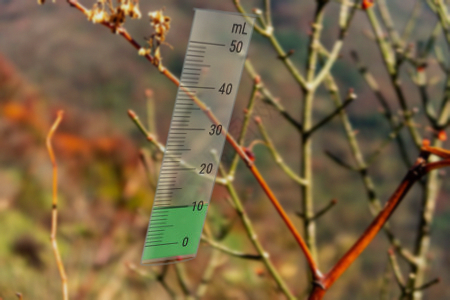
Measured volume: 10; mL
